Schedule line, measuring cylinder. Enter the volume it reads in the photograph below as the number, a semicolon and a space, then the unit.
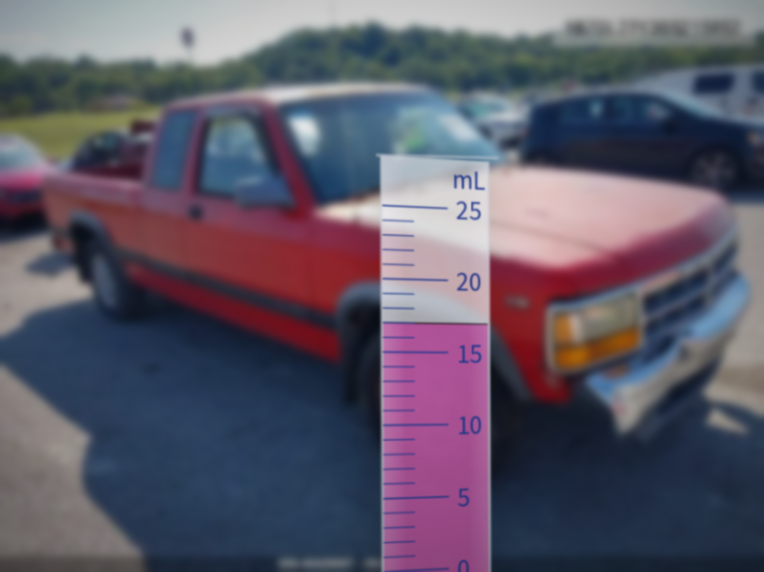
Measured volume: 17; mL
